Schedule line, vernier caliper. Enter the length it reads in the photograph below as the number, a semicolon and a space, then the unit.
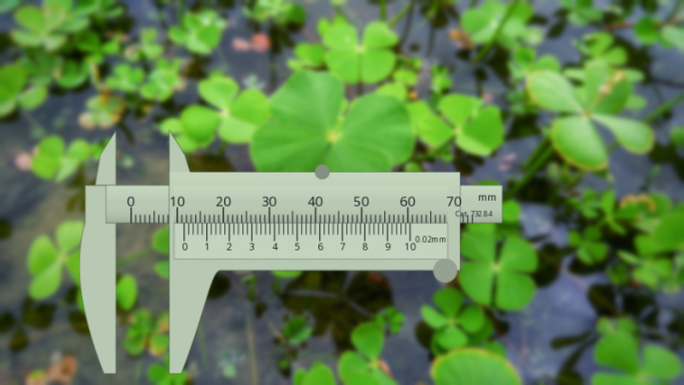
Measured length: 11.5; mm
